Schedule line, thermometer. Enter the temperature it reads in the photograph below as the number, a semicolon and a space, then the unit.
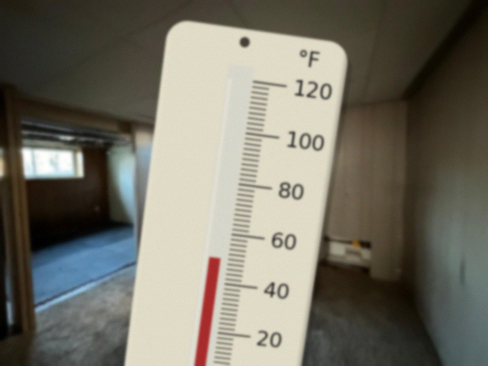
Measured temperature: 50; °F
